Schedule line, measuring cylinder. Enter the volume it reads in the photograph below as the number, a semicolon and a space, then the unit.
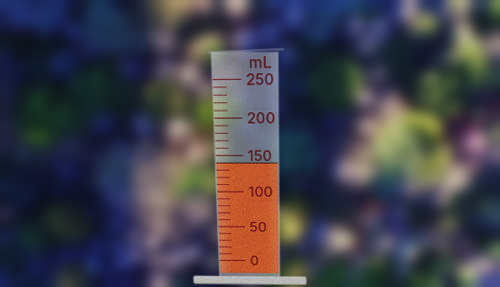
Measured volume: 140; mL
